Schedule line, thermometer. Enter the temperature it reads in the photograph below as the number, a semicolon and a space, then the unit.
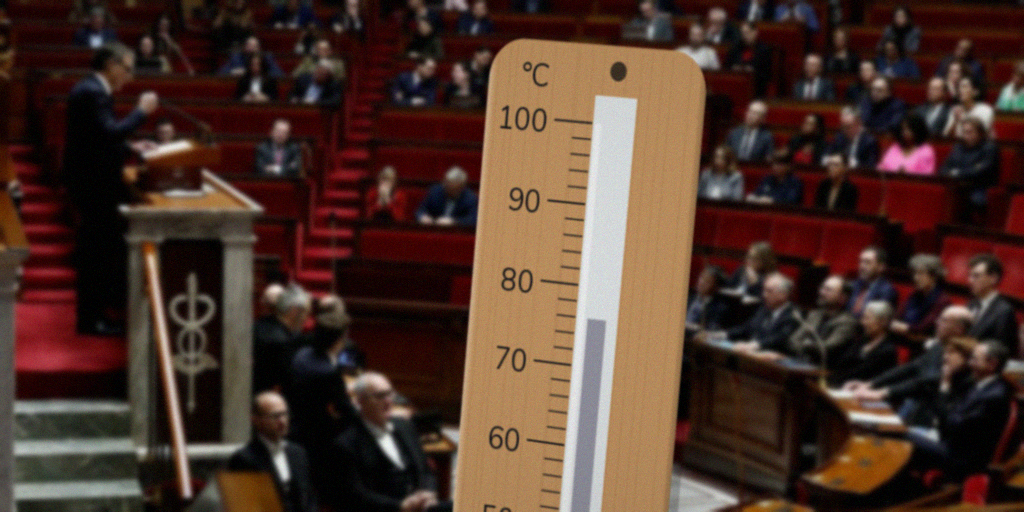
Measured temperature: 76; °C
